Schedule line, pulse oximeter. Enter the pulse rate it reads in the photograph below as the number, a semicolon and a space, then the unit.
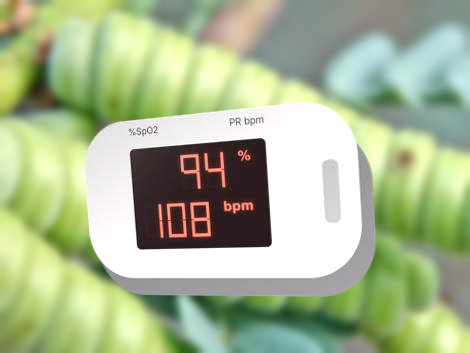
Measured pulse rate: 108; bpm
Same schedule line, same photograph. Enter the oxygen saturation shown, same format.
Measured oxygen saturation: 94; %
